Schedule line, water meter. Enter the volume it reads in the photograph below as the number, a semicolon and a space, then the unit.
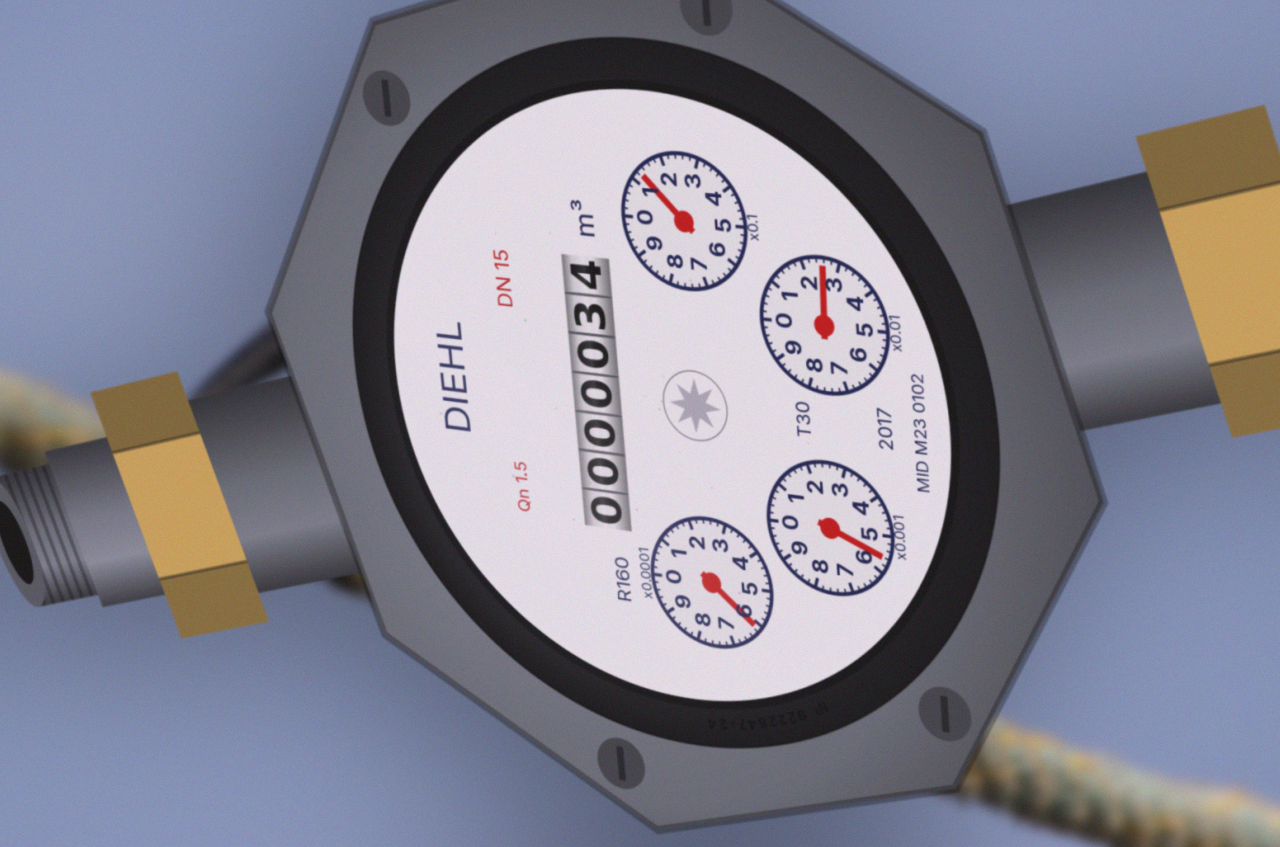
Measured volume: 34.1256; m³
